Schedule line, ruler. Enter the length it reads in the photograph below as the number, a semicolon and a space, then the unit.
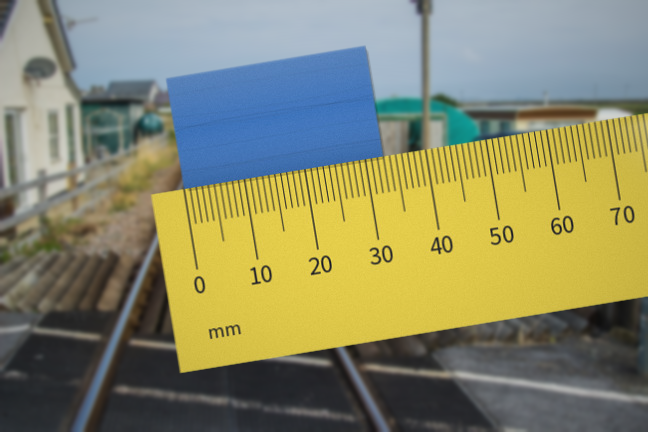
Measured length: 33; mm
